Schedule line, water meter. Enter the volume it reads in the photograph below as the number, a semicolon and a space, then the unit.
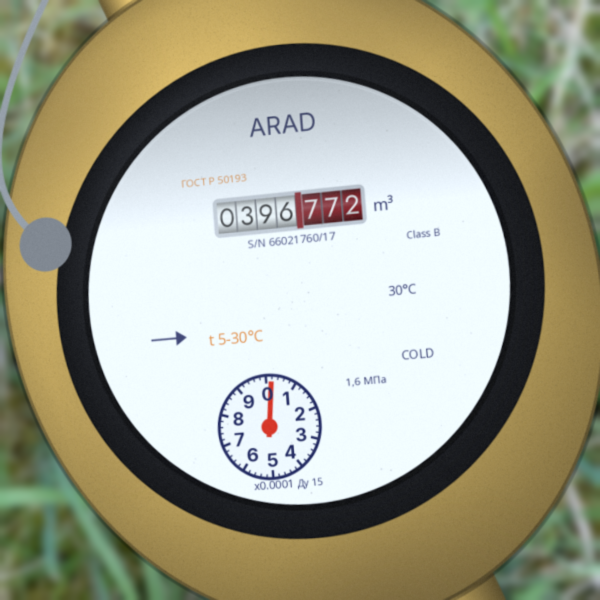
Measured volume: 396.7720; m³
